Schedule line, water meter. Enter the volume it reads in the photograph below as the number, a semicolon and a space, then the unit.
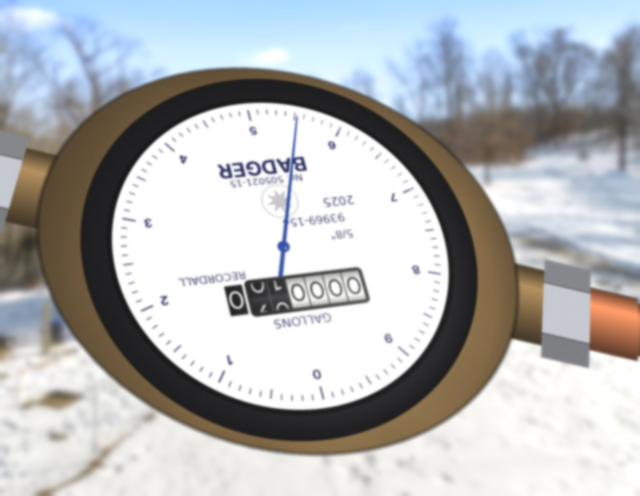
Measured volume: 95.5; gal
